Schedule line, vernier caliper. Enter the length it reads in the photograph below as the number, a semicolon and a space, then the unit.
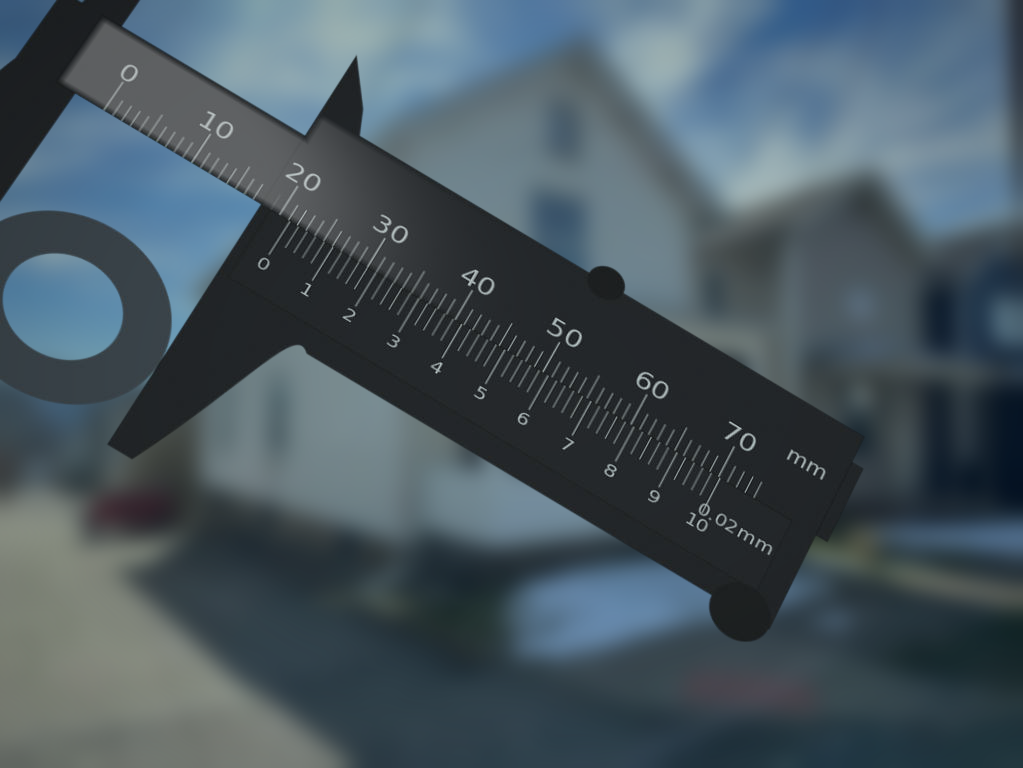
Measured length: 21.2; mm
